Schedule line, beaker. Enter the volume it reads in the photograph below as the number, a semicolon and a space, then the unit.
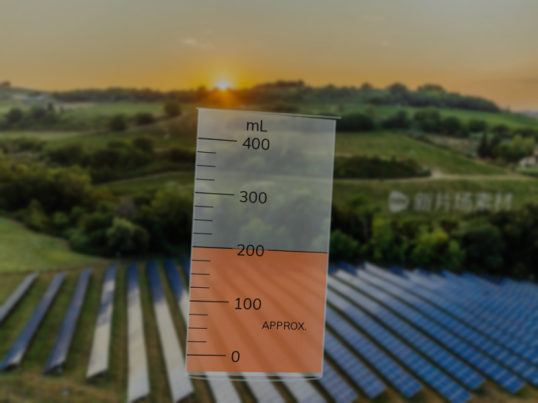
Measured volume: 200; mL
